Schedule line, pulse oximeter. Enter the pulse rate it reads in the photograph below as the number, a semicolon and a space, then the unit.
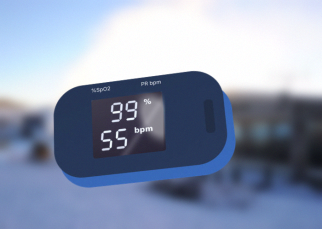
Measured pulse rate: 55; bpm
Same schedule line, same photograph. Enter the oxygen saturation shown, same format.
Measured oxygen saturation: 99; %
